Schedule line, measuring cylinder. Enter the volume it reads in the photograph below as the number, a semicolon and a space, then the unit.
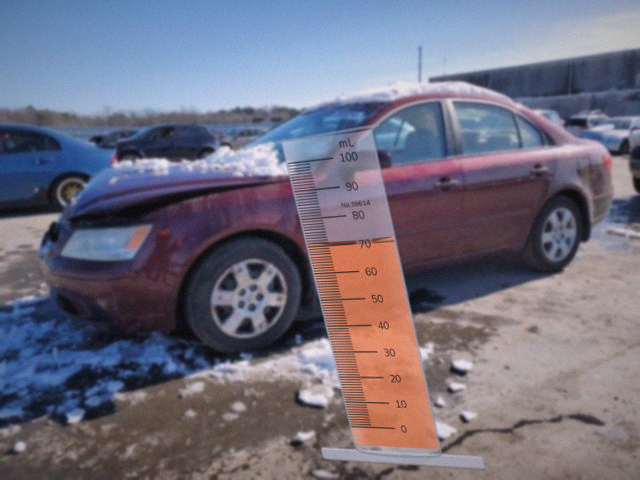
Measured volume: 70; mL
